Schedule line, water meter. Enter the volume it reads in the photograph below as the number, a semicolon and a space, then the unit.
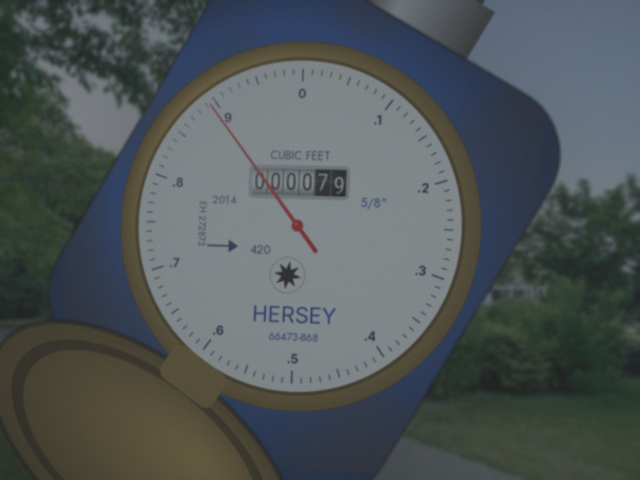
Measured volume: 78.89; ft³
